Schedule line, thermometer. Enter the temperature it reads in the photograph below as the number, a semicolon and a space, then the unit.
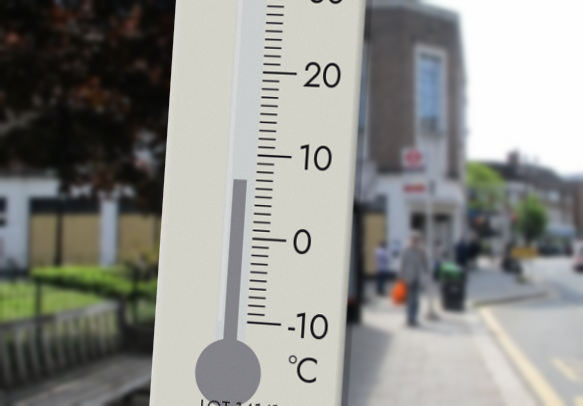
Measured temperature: 7; °C
